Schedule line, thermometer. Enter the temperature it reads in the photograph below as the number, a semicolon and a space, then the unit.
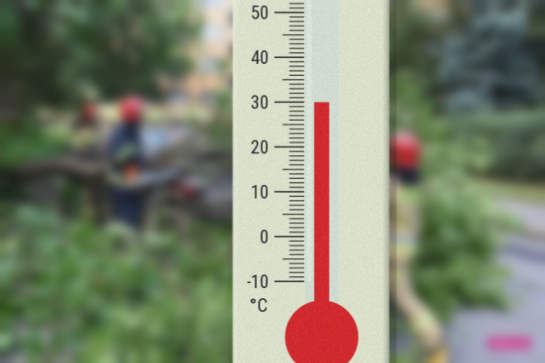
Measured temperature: 30; °C
